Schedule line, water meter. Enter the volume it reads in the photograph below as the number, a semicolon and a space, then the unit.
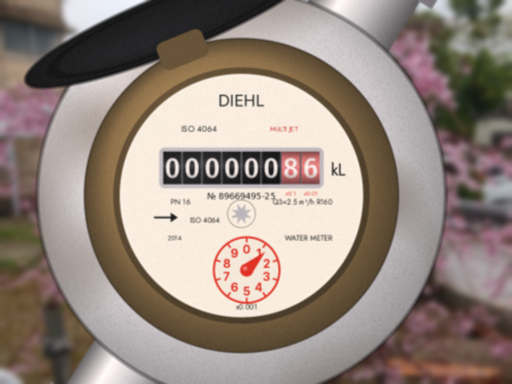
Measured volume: 0.861; kL
